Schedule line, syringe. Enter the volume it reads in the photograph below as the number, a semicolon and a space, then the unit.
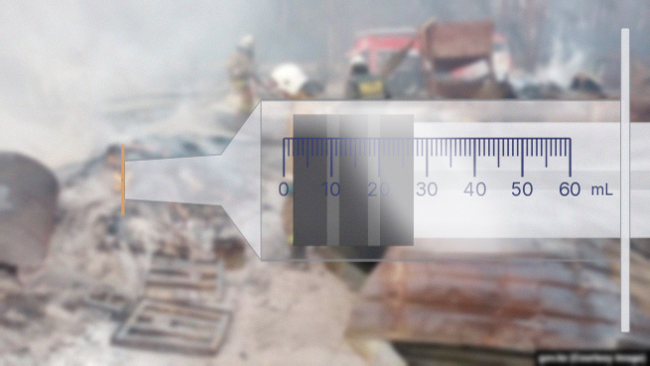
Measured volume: 2; mL
